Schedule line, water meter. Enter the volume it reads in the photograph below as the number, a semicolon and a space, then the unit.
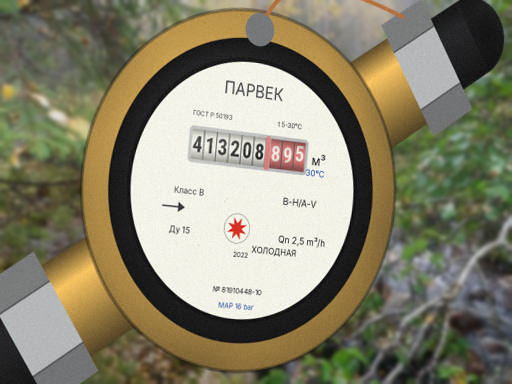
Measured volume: 413208.895; m³
